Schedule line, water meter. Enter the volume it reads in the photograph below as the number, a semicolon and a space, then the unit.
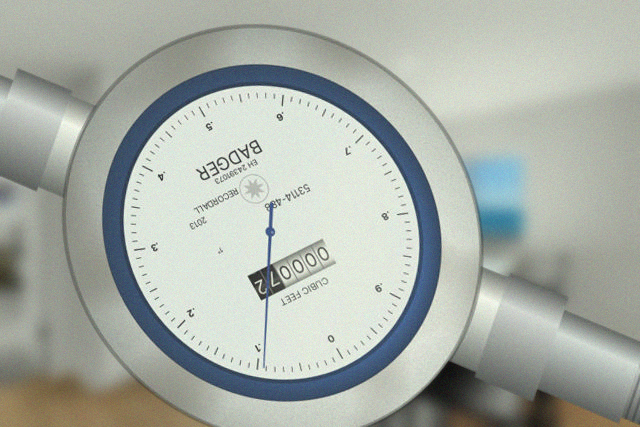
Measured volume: 72.09; ft³
